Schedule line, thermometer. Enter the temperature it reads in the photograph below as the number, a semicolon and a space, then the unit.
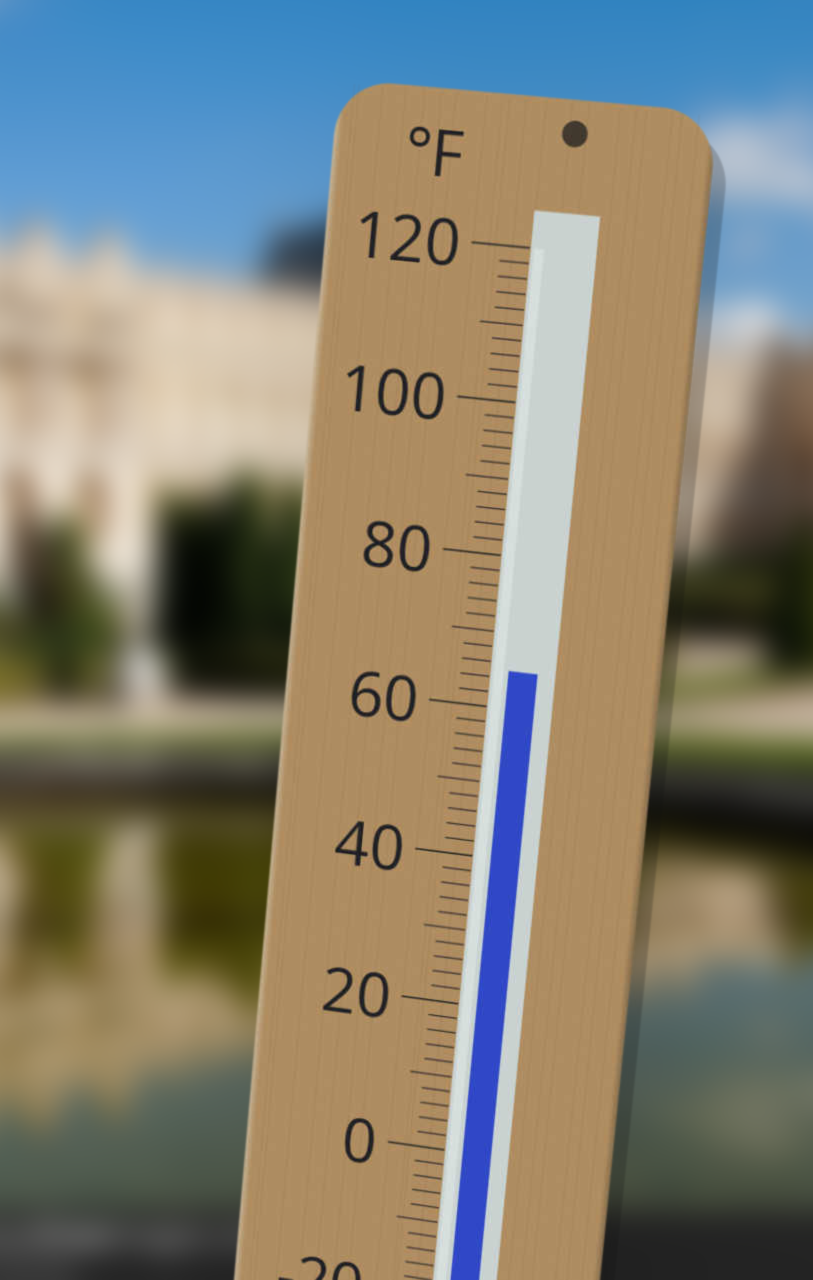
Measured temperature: 65; °F
